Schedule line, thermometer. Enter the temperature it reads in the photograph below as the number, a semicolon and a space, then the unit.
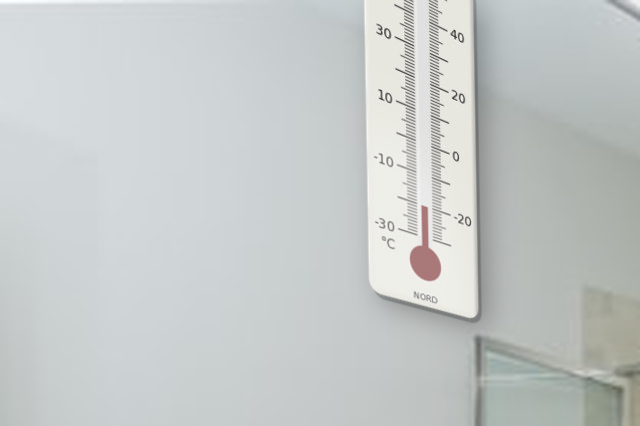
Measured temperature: -20; °C
